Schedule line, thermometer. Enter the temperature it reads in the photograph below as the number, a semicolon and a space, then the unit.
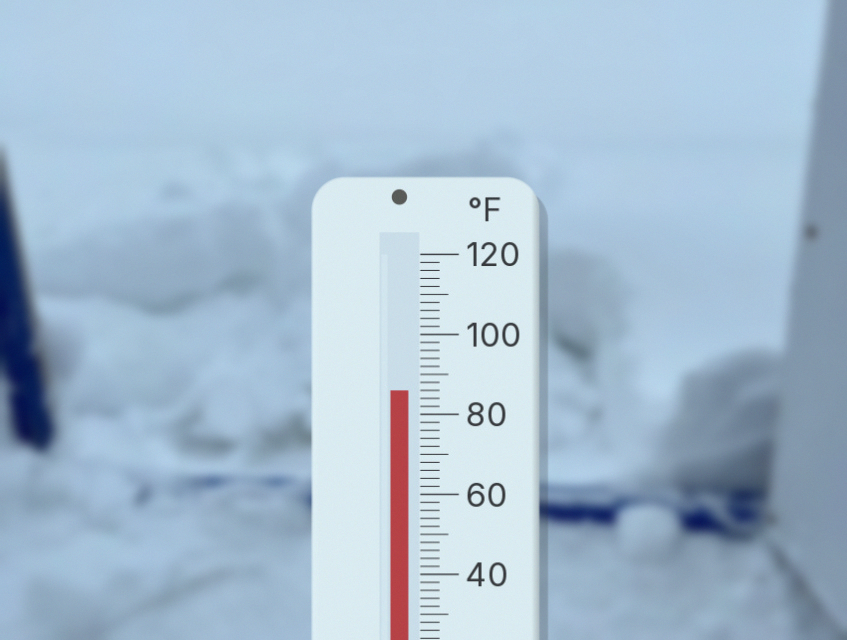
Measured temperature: 86; °F
